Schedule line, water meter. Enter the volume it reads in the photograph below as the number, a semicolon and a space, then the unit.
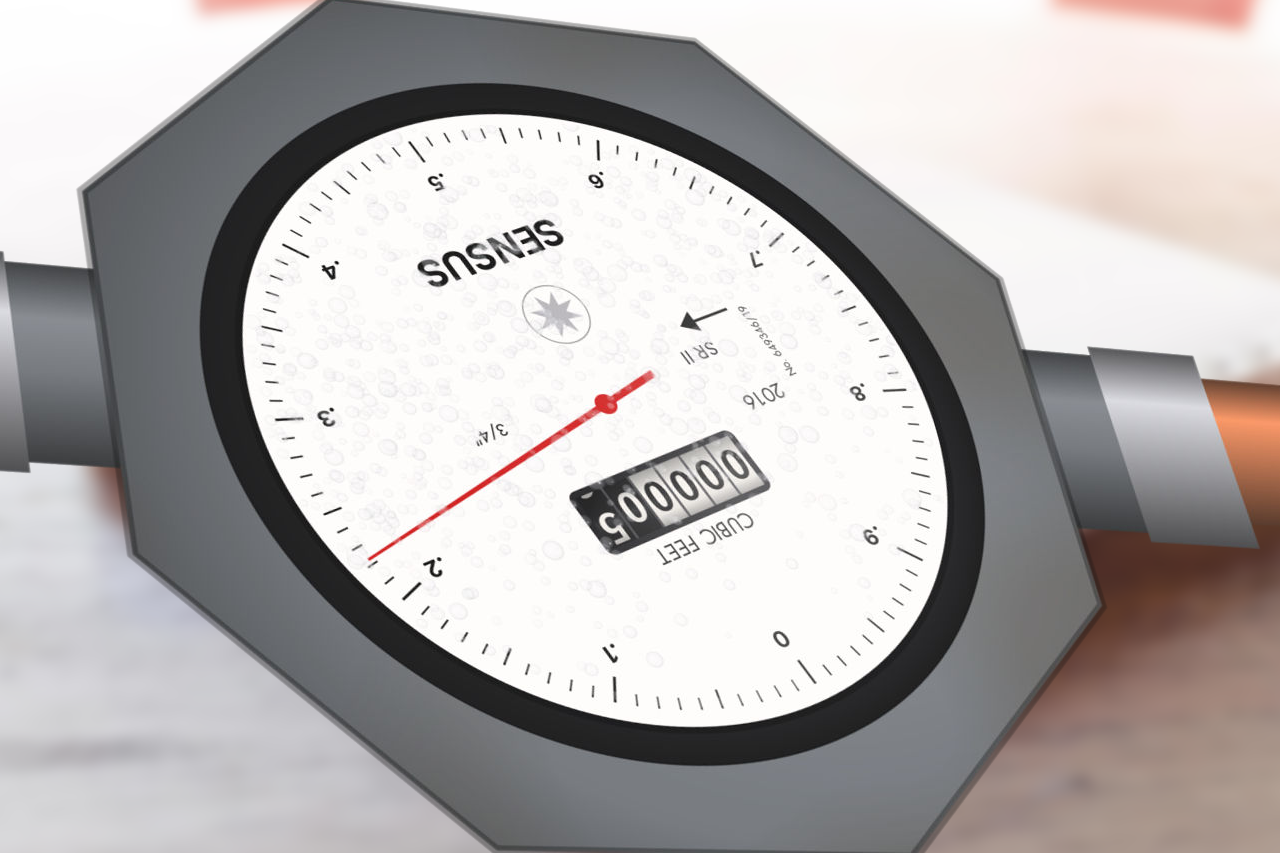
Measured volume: 5.22; ft³
